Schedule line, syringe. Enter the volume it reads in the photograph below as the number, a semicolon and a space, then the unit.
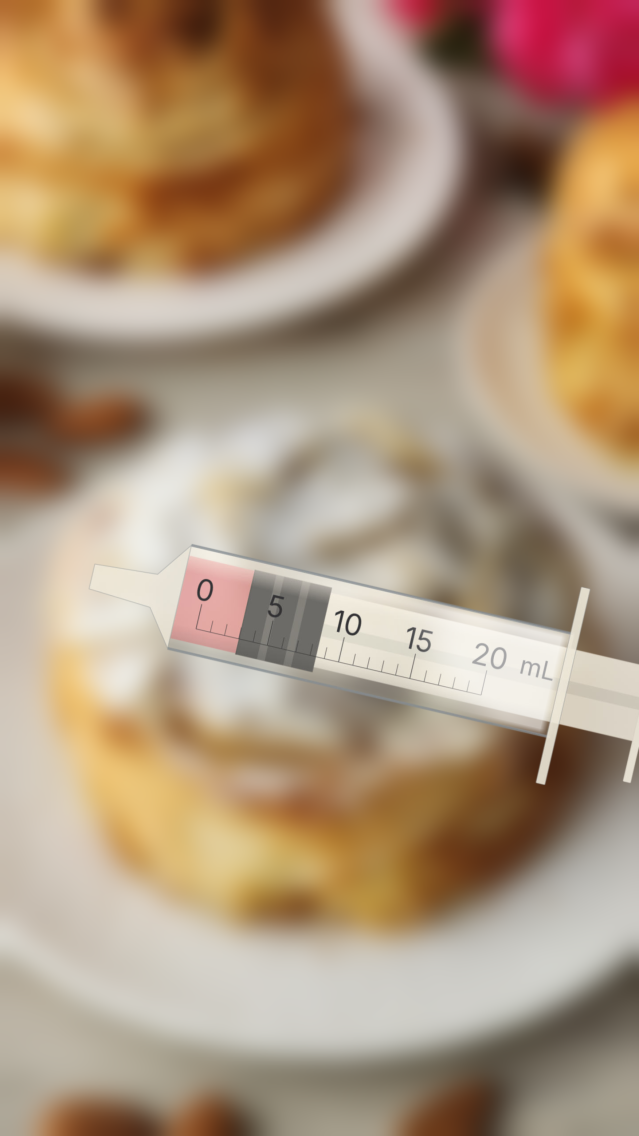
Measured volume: 3; mL
